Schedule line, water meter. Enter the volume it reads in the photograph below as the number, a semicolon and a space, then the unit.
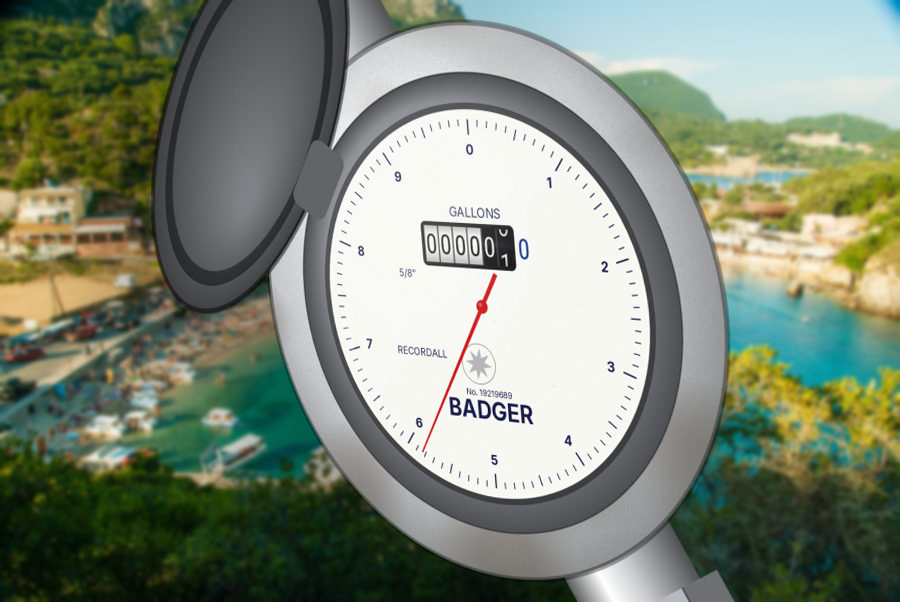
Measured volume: 5.8; gal
